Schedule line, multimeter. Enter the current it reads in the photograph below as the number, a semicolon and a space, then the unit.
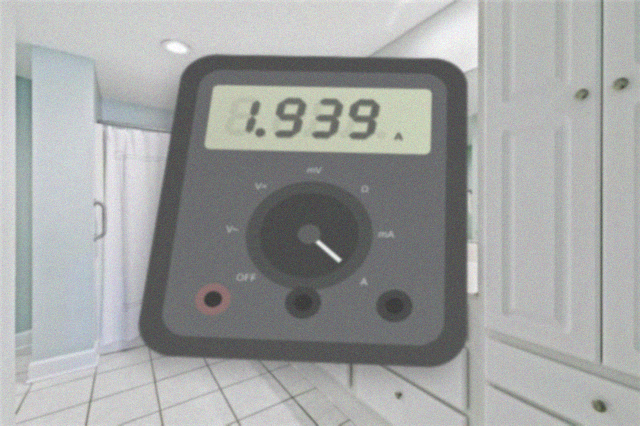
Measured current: 1.939; A
